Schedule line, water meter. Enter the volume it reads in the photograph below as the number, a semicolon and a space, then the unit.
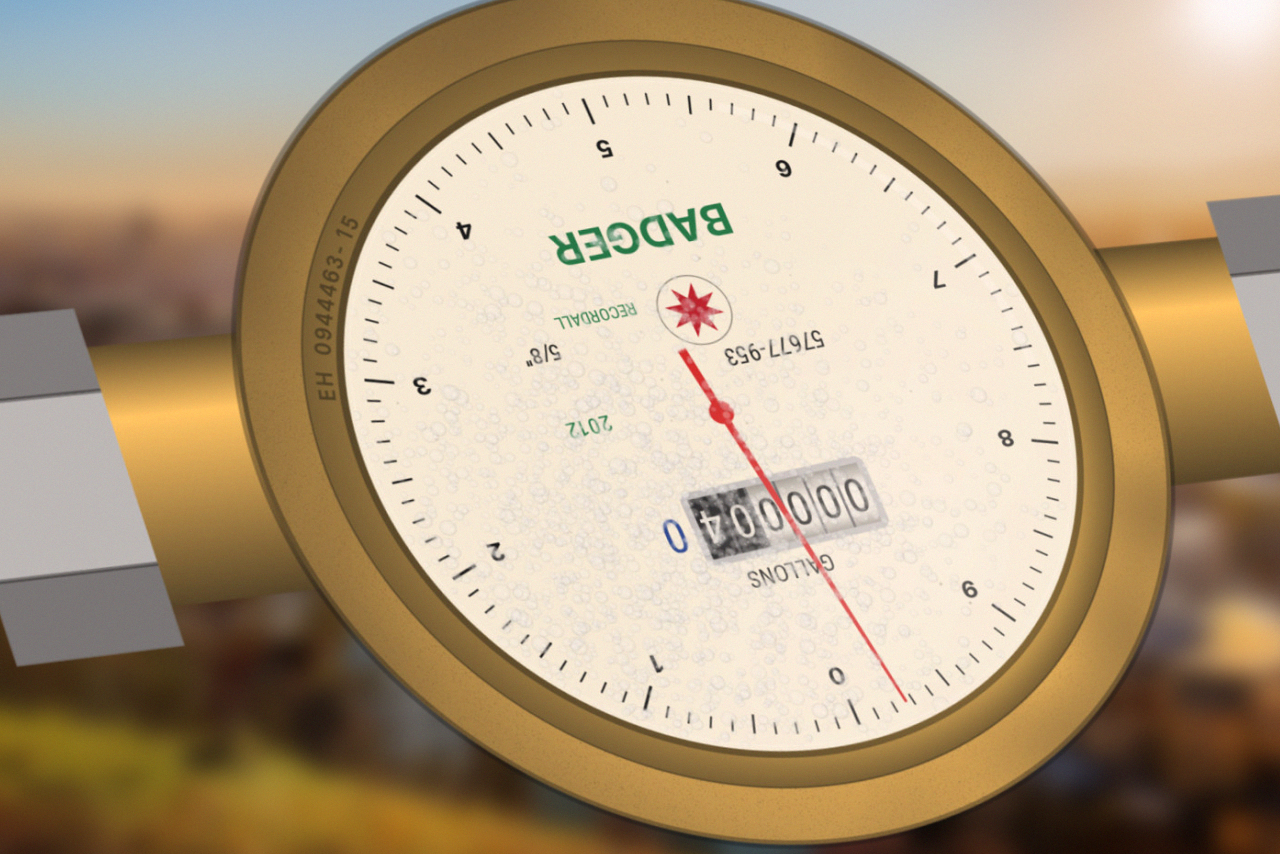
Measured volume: 39.7; gal
